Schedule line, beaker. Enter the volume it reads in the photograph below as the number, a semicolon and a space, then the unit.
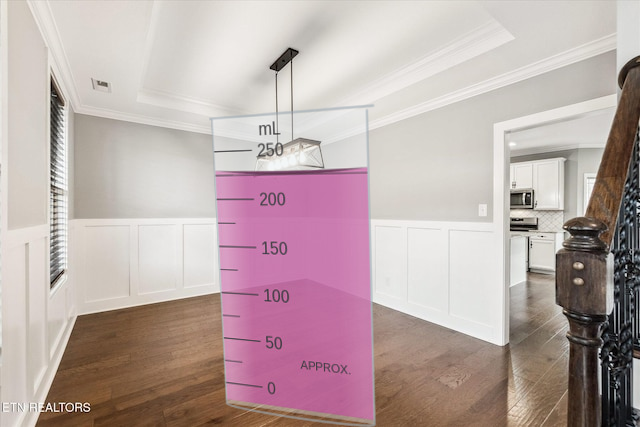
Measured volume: 225; mL
